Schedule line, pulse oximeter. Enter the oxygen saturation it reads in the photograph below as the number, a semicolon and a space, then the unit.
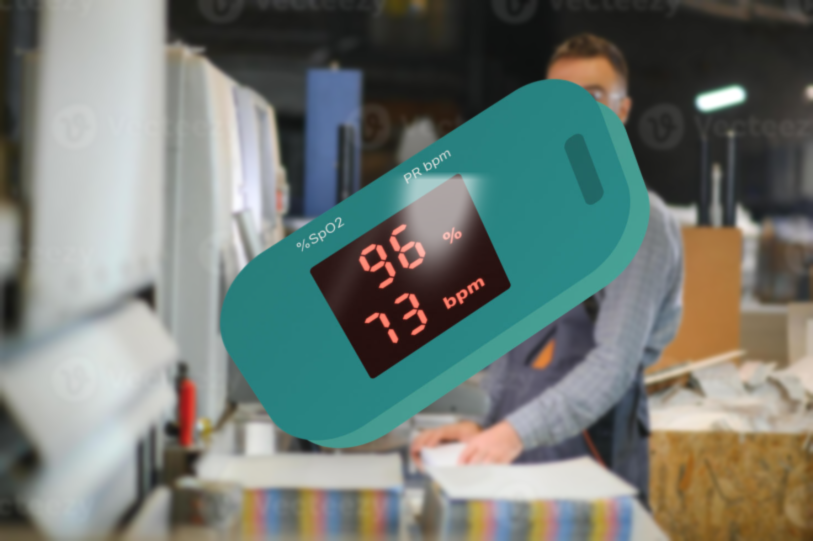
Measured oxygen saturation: 96; %
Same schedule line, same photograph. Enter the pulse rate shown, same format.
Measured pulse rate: 73; bpm
